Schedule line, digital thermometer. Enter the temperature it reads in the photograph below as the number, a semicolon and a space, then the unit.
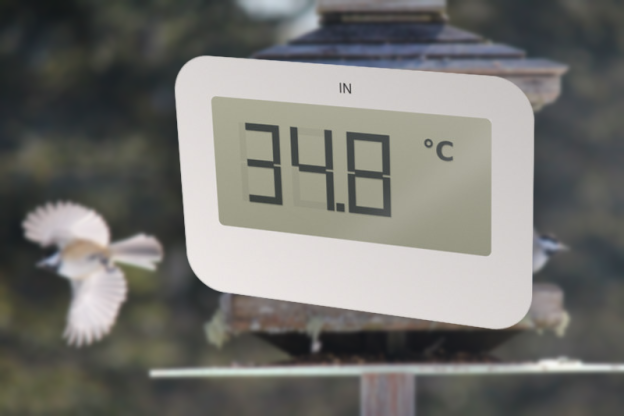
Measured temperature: 34.8; °C
